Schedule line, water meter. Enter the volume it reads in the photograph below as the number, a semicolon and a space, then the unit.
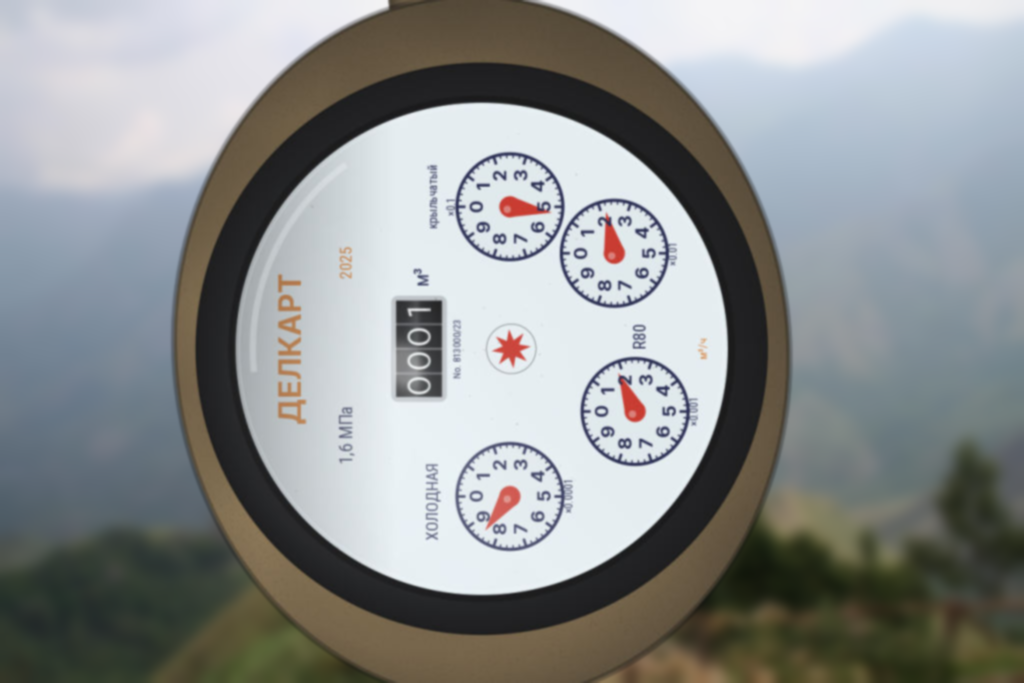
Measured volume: 1.5218; m³
